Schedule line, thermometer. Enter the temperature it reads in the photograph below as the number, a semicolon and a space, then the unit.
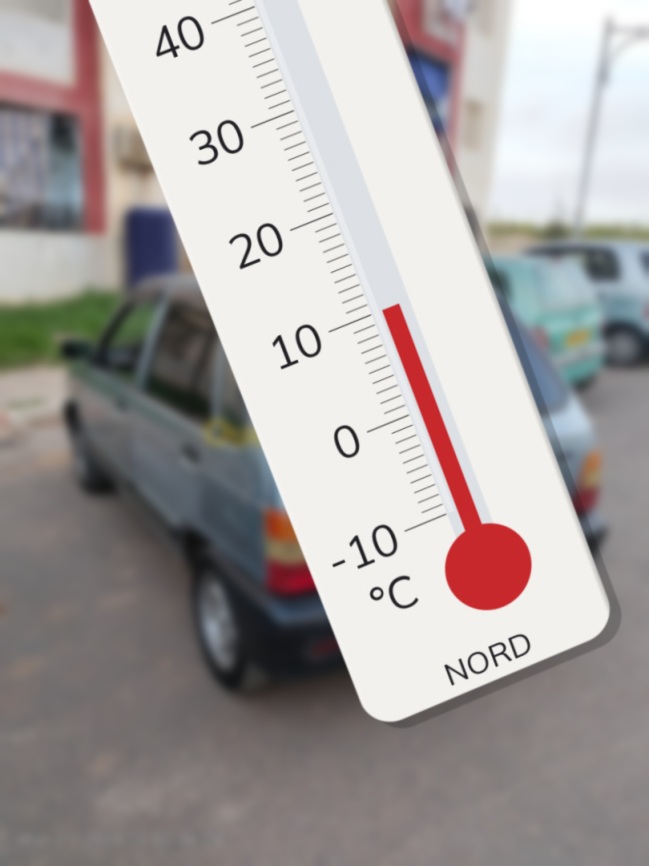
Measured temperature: 10; °C
